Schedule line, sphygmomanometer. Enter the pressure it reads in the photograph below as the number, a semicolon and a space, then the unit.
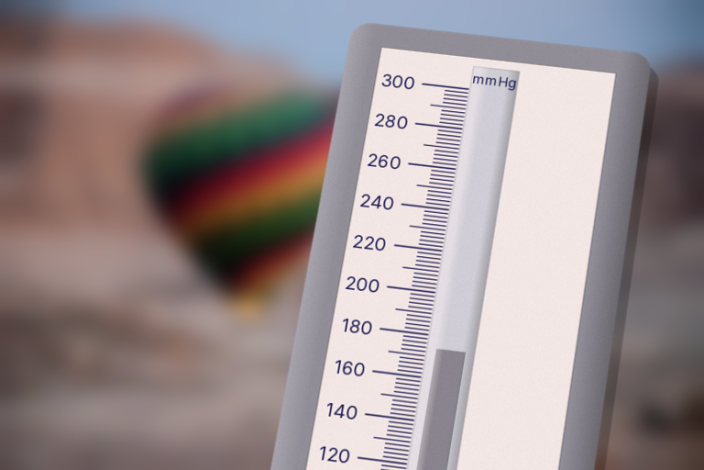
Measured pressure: 174; mmHg
